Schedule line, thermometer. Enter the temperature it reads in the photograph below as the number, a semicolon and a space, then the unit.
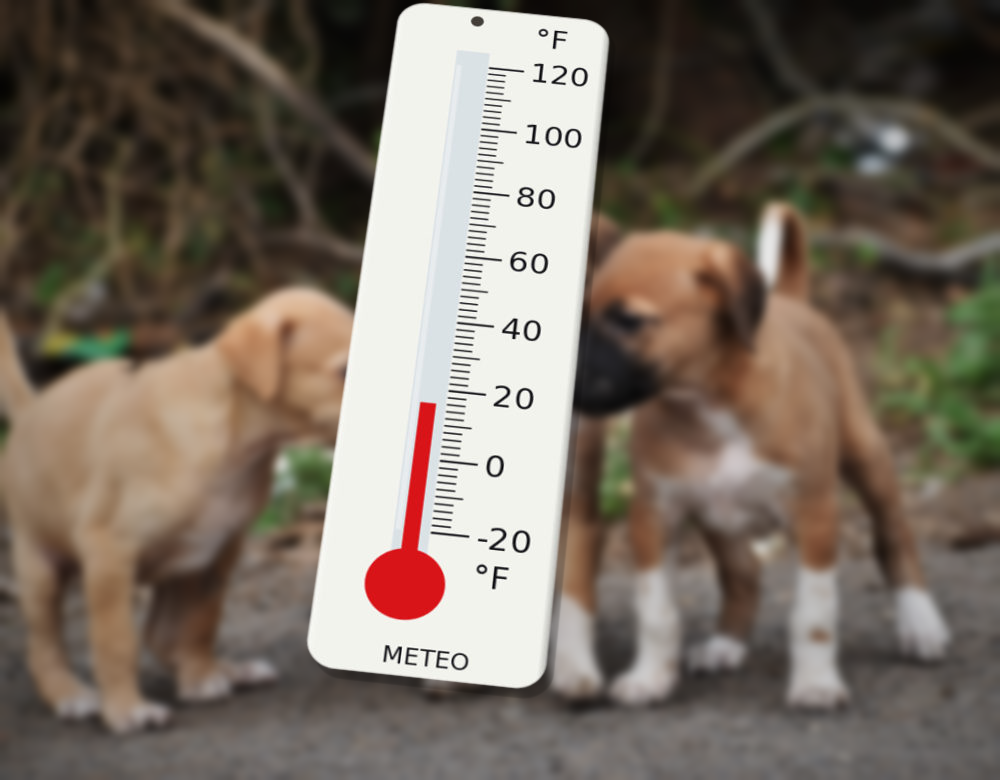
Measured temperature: 16; °F
